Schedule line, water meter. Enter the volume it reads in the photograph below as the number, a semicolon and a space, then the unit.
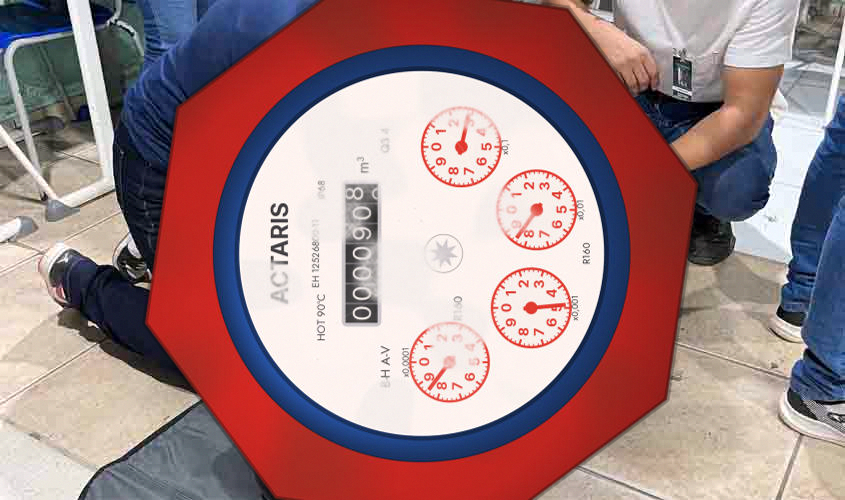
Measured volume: 908.2848; m³
